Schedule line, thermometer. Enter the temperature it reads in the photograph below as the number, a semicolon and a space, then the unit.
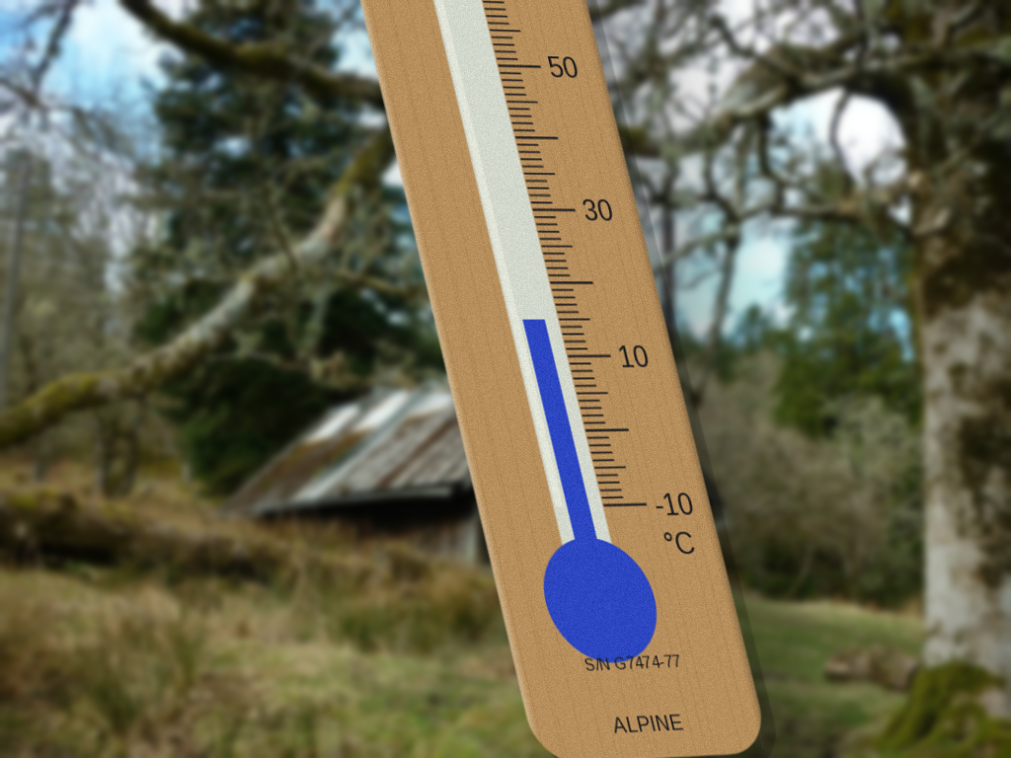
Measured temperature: 15; °C
